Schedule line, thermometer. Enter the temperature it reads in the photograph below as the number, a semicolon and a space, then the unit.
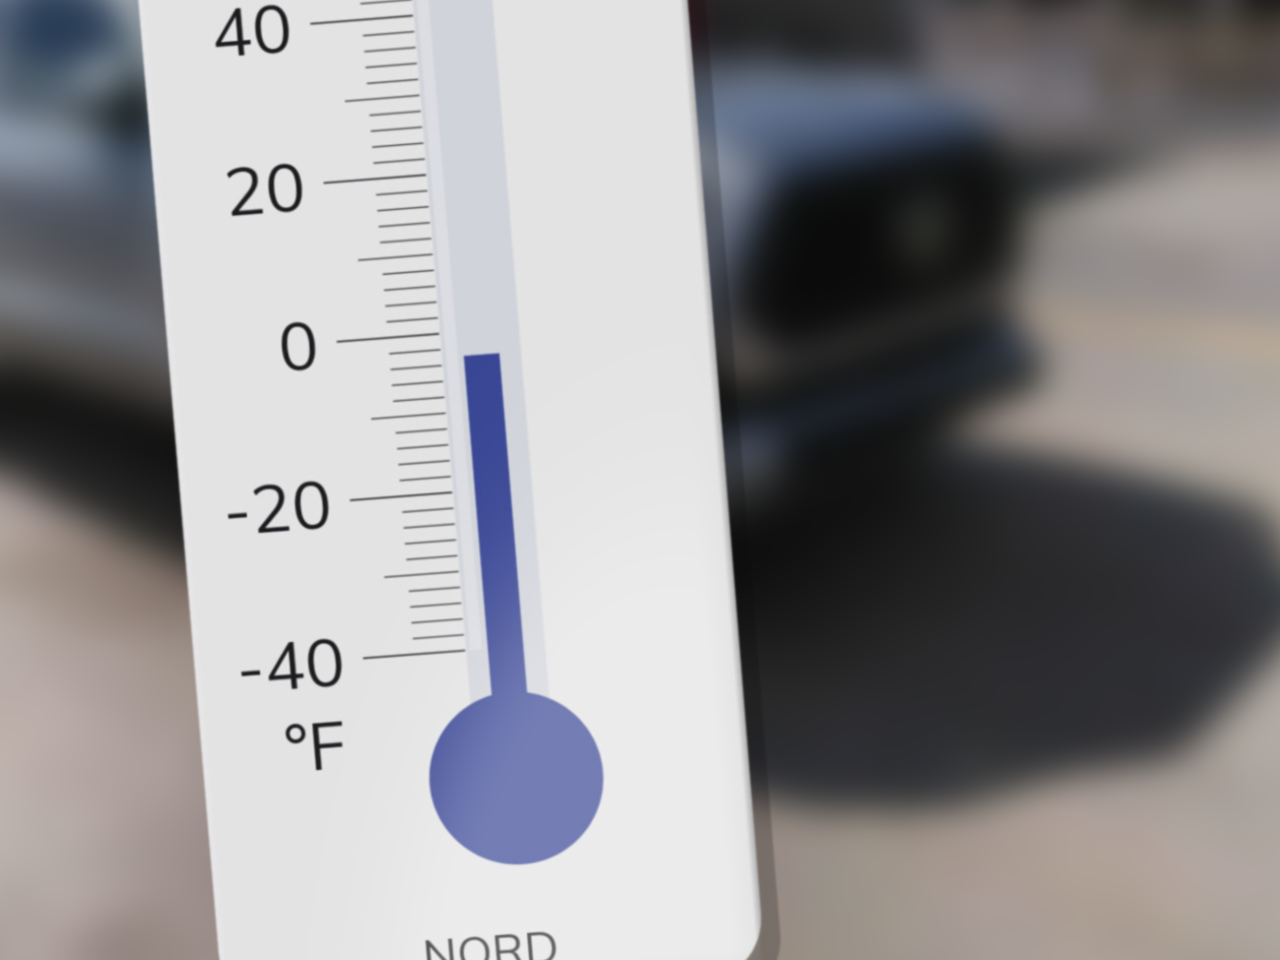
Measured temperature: -3; °F
